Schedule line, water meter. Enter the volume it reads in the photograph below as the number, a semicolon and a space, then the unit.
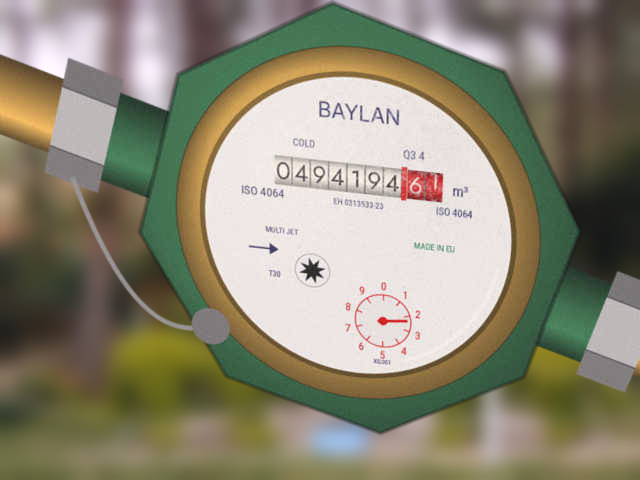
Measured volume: 494194.612; m³
